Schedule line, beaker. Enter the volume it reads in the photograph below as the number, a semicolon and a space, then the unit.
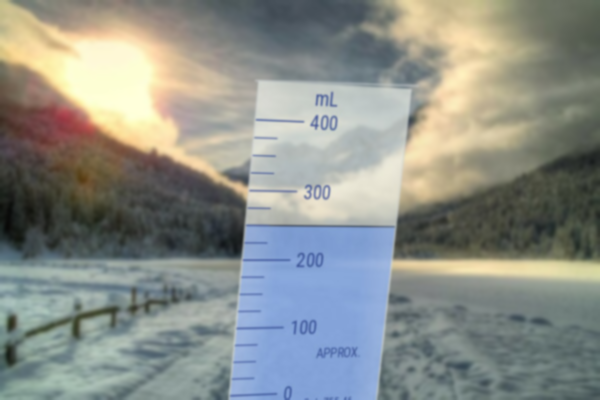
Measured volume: 250; mL
